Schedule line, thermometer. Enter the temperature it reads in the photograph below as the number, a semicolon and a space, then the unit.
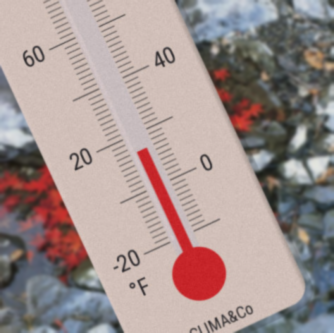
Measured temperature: 14; °F
